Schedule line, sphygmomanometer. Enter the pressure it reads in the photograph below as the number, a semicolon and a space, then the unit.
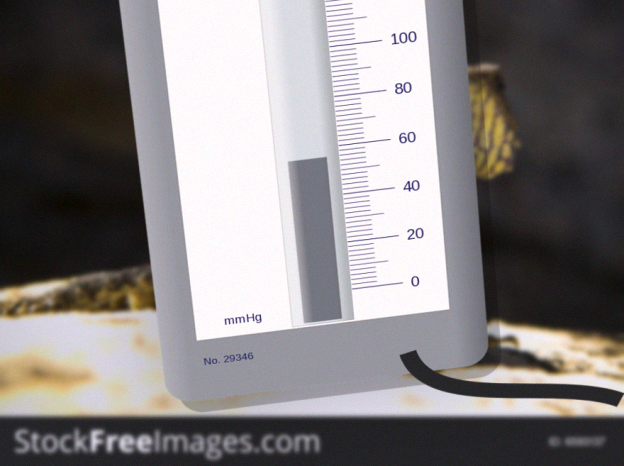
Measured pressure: 56; mmHg
